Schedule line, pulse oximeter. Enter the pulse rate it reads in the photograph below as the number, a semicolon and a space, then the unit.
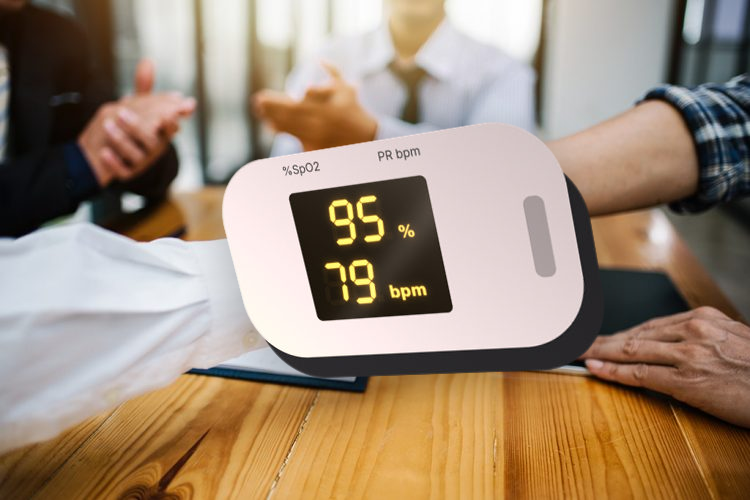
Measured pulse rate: 79; bpm
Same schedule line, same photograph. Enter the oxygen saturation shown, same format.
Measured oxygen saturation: 95; %
